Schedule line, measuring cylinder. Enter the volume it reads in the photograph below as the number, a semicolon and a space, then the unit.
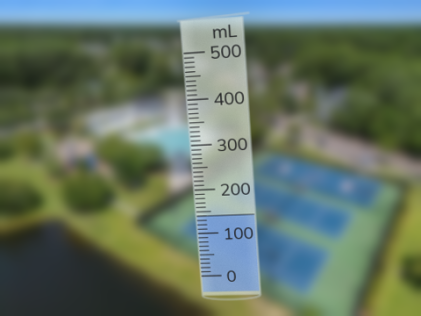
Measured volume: 140; mL
